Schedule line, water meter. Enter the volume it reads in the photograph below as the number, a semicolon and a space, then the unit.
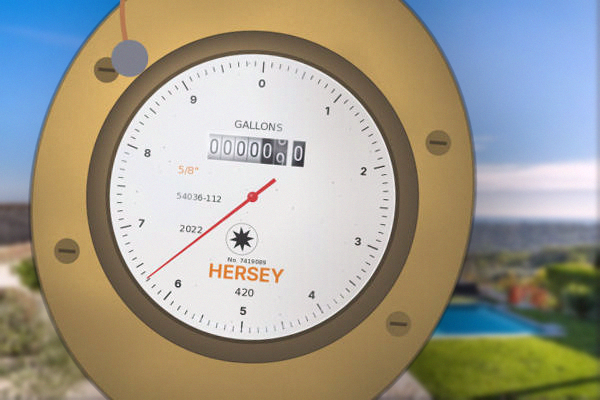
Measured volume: 86.3; gal
